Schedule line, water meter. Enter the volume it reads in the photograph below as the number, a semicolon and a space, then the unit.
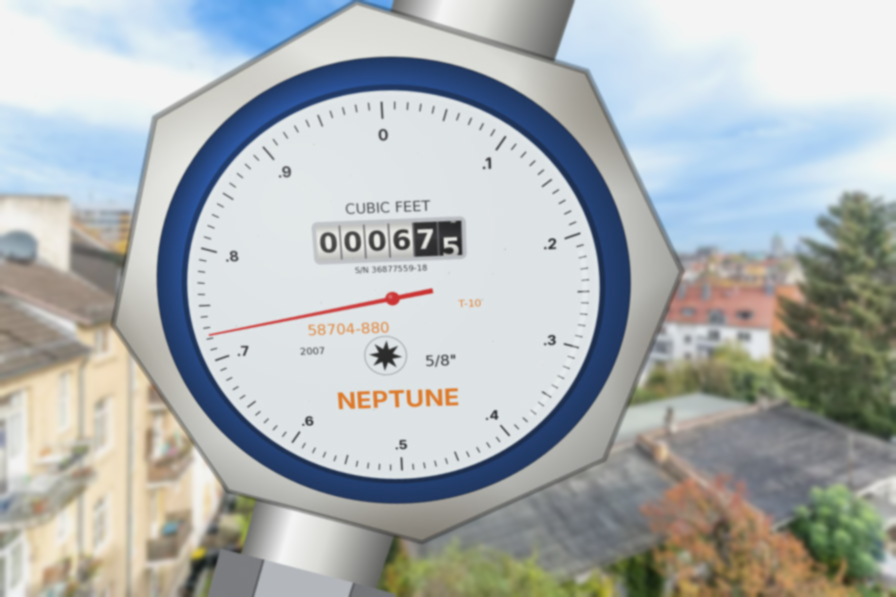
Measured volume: 674.72; ft³
